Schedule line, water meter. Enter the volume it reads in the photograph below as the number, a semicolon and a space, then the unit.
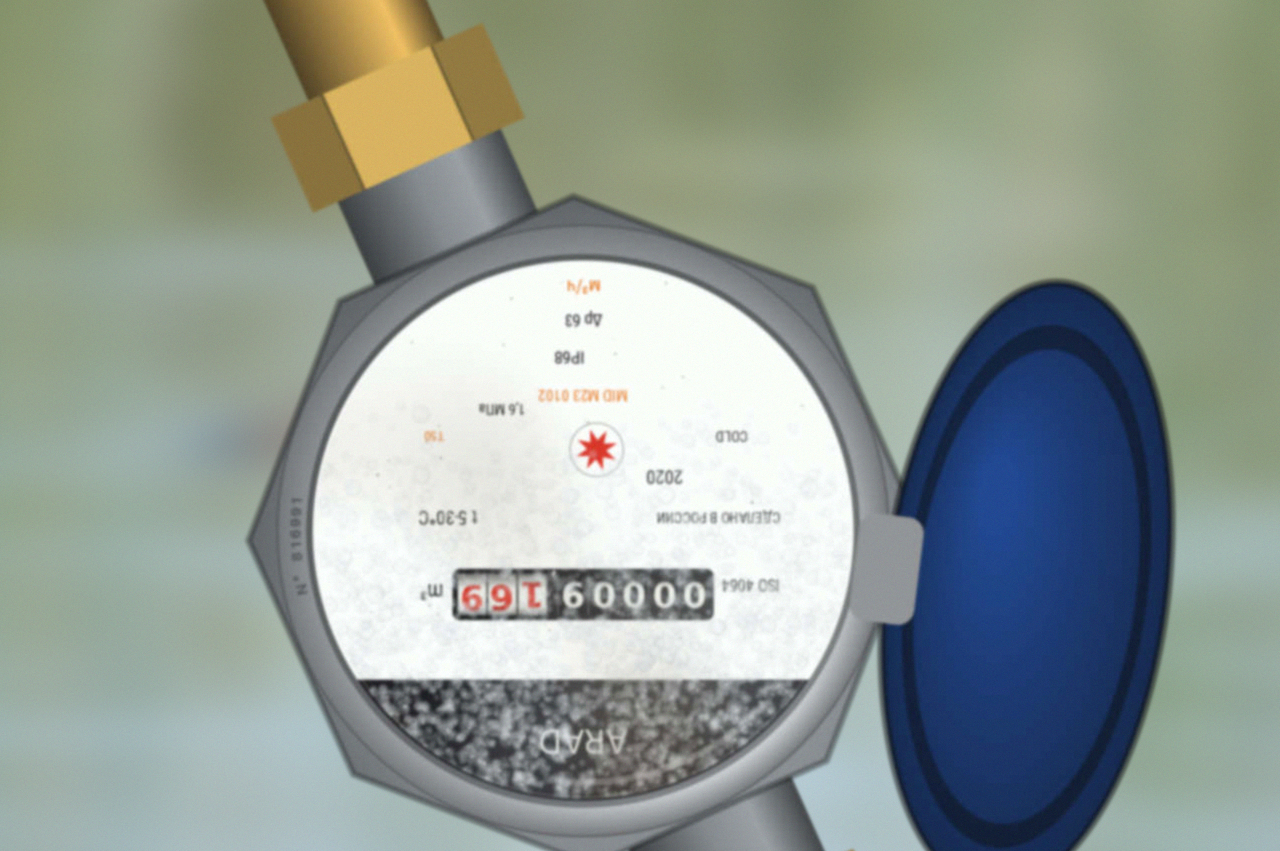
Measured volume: 9.169; m³
